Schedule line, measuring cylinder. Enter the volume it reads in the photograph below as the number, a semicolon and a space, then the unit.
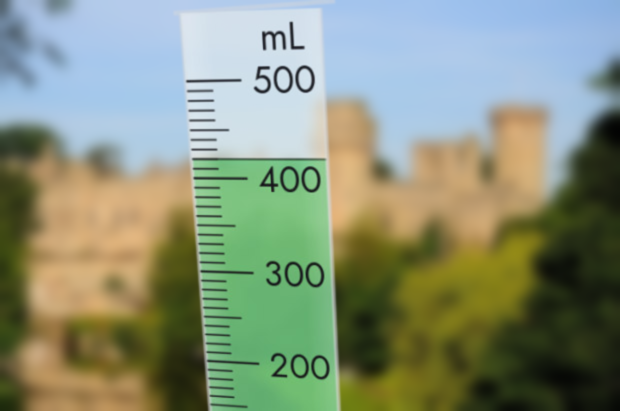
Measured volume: 420; mL
